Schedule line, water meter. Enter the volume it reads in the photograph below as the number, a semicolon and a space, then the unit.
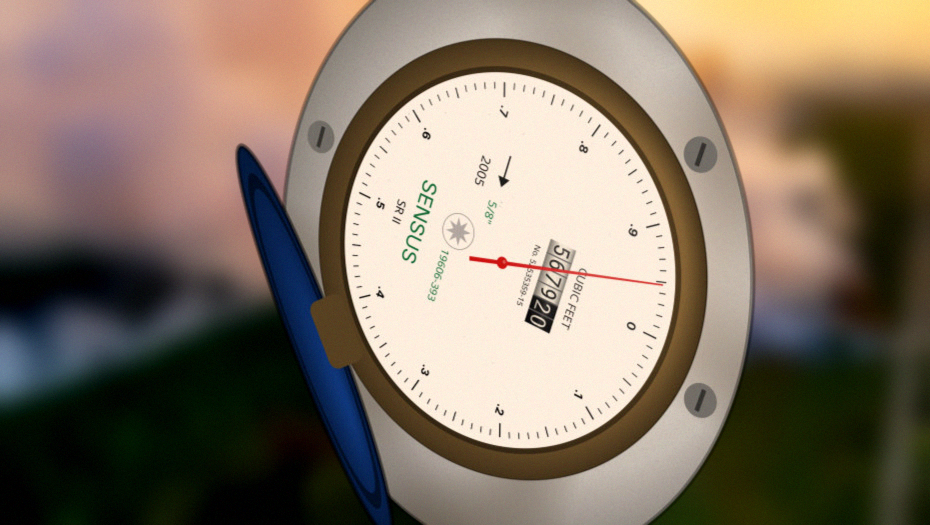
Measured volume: 567919.95; ft³
